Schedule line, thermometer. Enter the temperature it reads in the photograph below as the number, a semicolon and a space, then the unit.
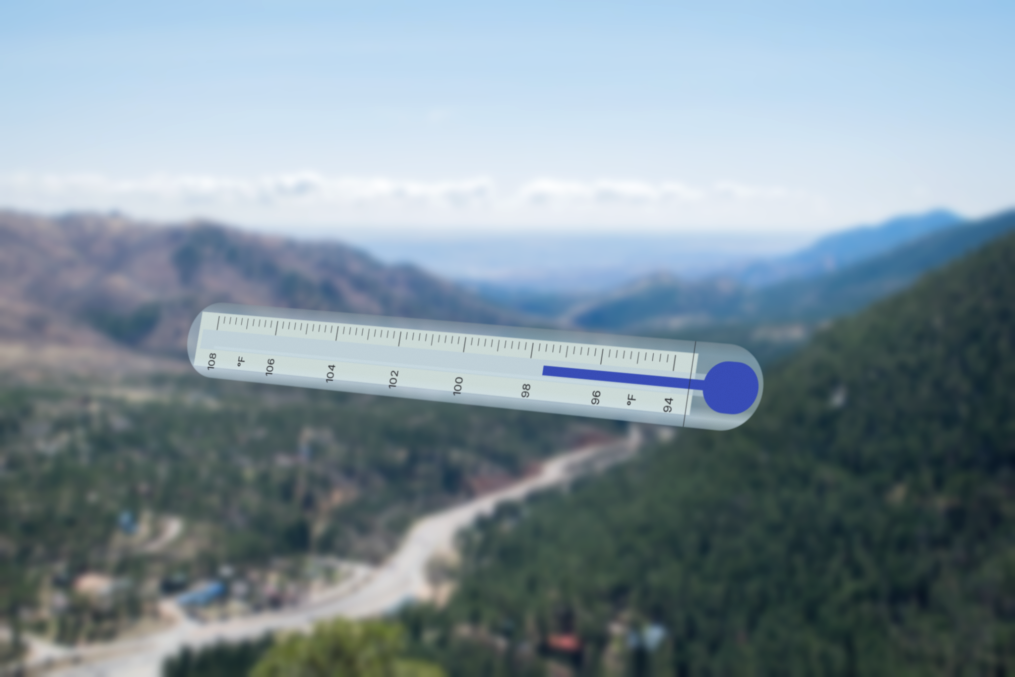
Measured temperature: 97.6; °F
